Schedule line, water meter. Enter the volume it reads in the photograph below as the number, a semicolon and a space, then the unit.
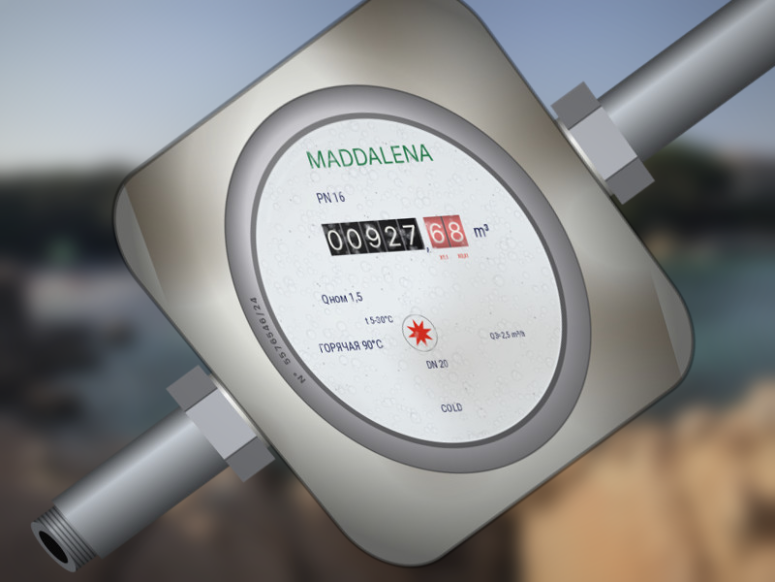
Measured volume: 927.68; m³
